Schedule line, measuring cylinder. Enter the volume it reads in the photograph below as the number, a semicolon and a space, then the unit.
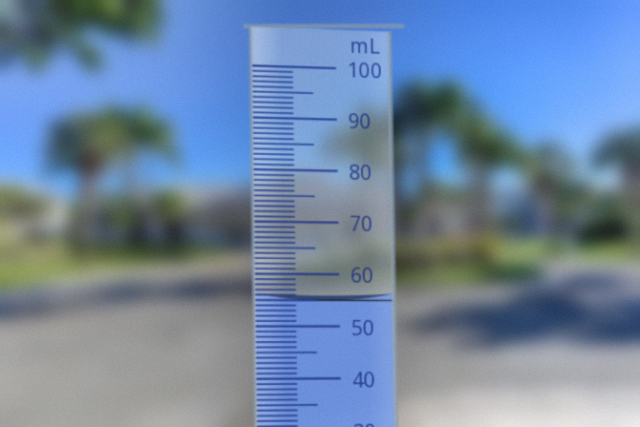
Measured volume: 55; mL
